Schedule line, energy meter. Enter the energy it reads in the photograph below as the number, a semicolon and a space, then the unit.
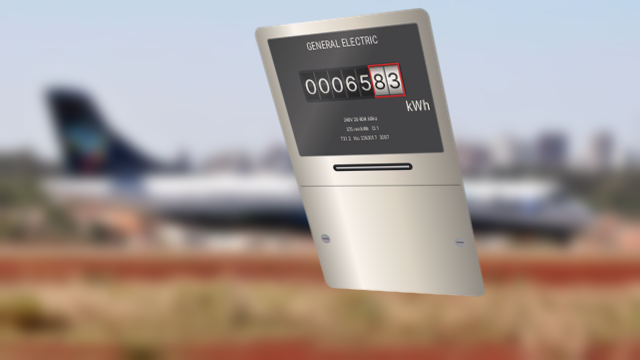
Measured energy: 65.83; kWh
